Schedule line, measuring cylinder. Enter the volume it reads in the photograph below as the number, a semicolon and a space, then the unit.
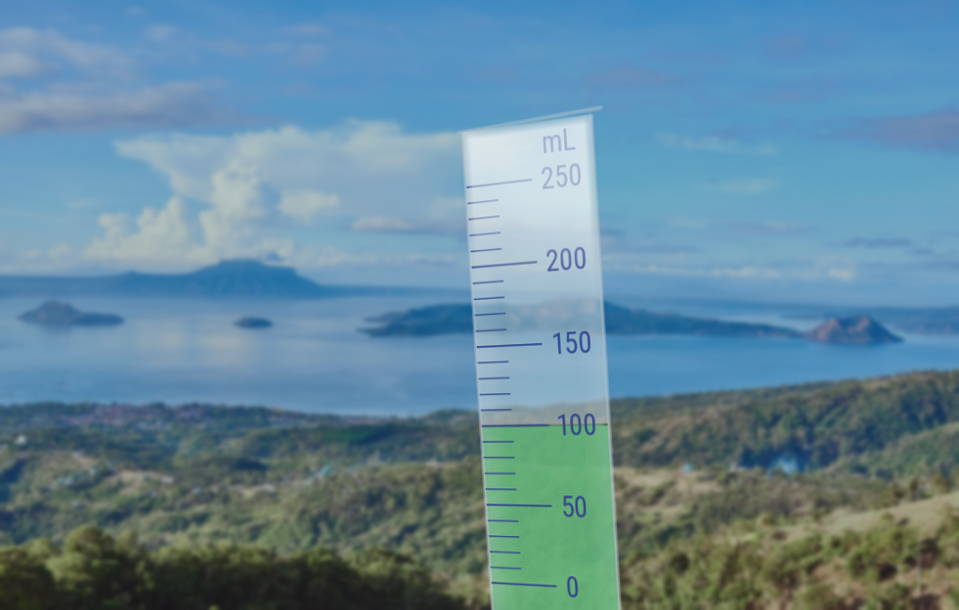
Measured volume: 100; mL
